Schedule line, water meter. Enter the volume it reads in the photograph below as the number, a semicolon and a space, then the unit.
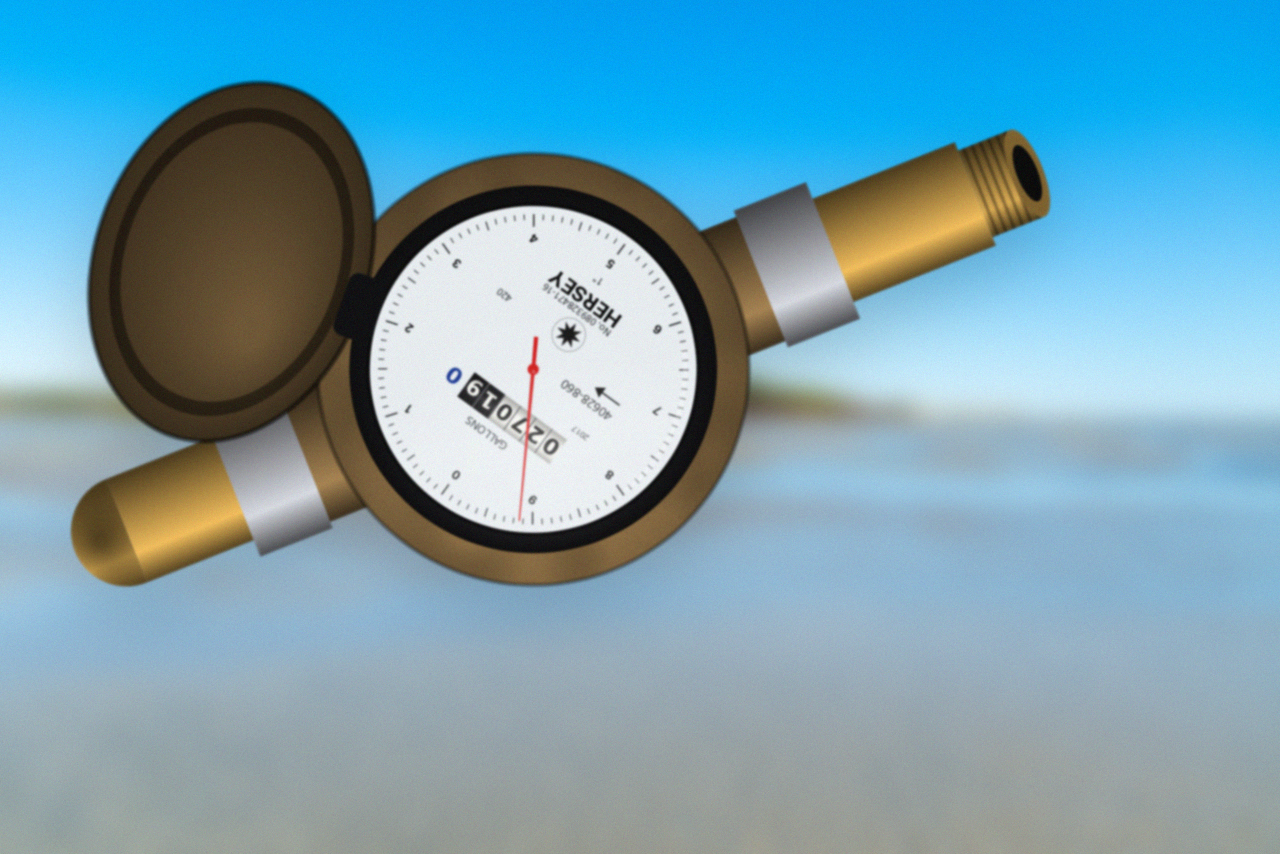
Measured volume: 270189.1; gal
